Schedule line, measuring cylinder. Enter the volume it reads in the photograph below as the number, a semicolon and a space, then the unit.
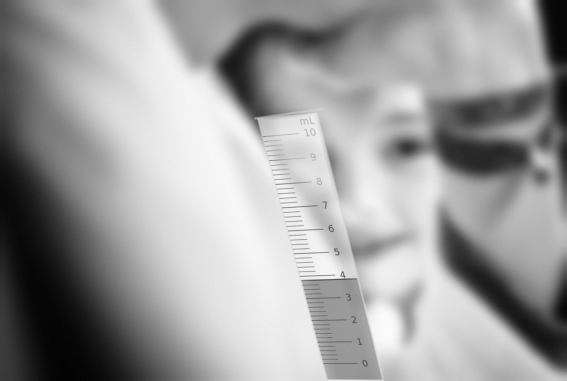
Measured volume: 3.8; mL
